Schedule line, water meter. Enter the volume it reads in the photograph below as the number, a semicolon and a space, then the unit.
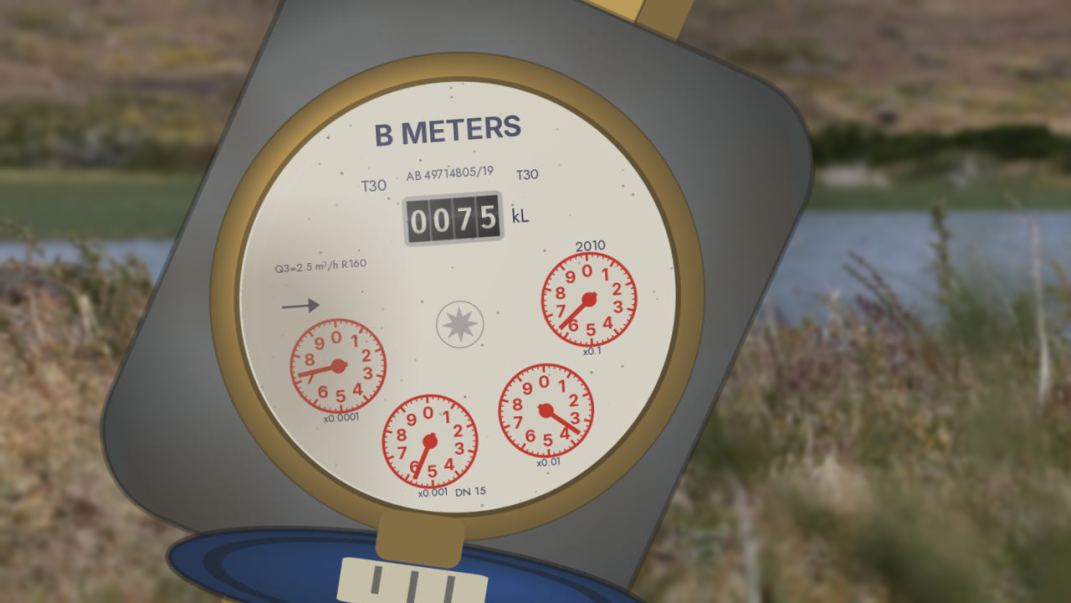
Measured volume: 75.6357; kL
